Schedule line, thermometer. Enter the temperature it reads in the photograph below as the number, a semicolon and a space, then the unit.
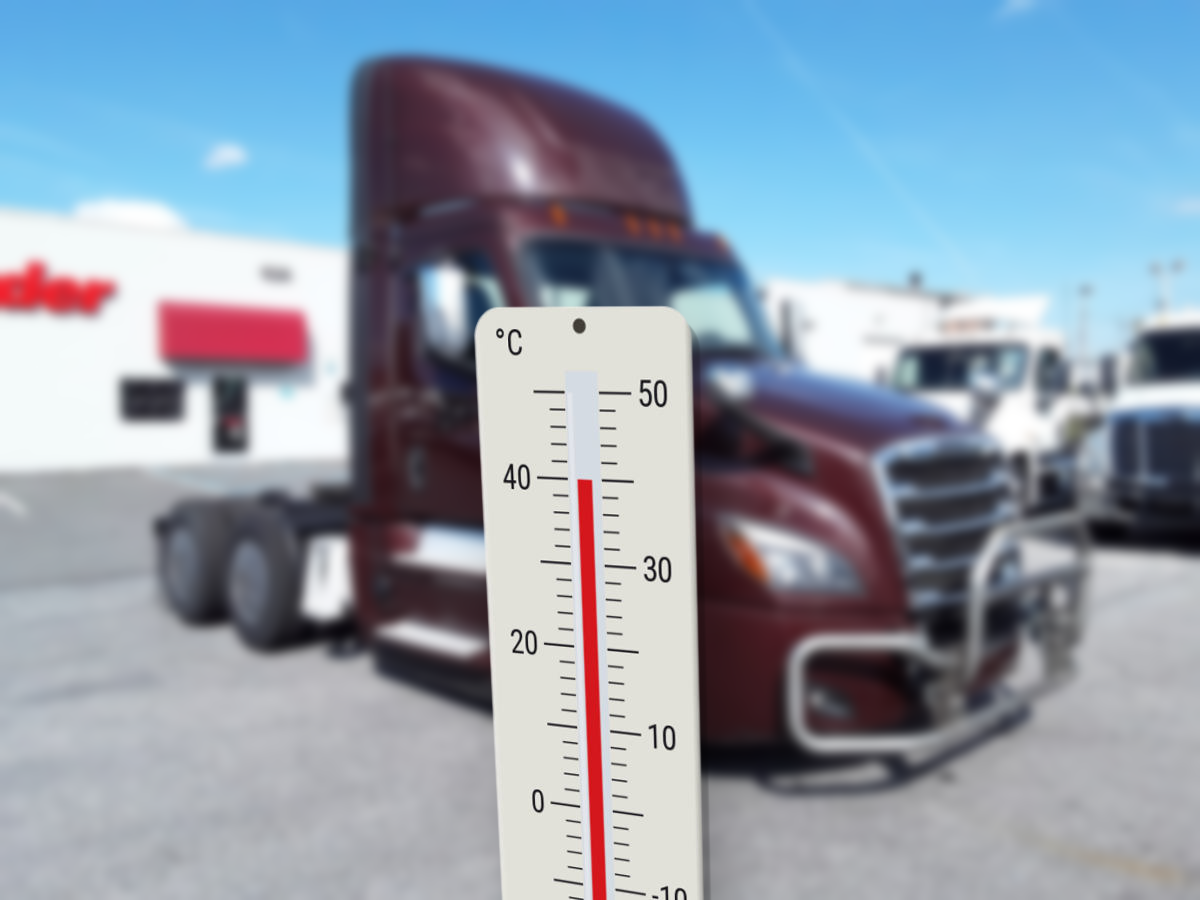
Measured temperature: 40; °C
